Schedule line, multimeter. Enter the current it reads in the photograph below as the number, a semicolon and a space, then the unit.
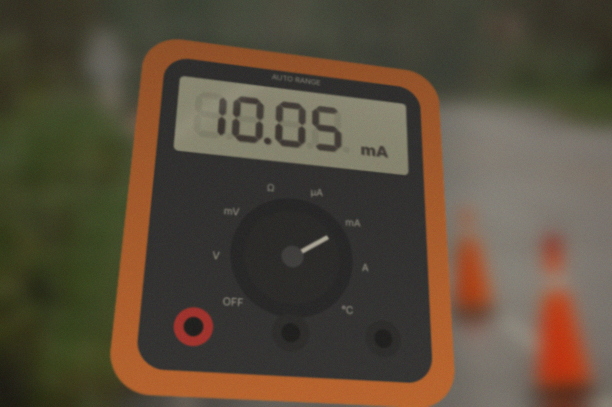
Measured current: 10.05; mA
